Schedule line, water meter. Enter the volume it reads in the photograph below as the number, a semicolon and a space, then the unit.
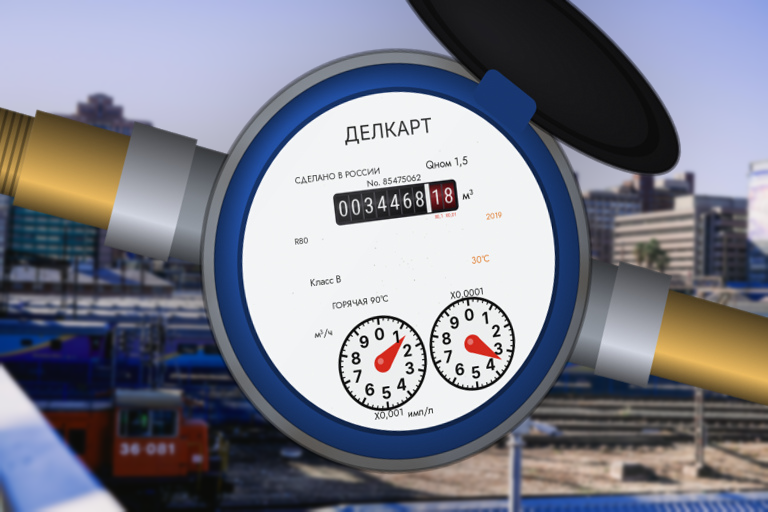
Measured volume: 34468.1813; m³
